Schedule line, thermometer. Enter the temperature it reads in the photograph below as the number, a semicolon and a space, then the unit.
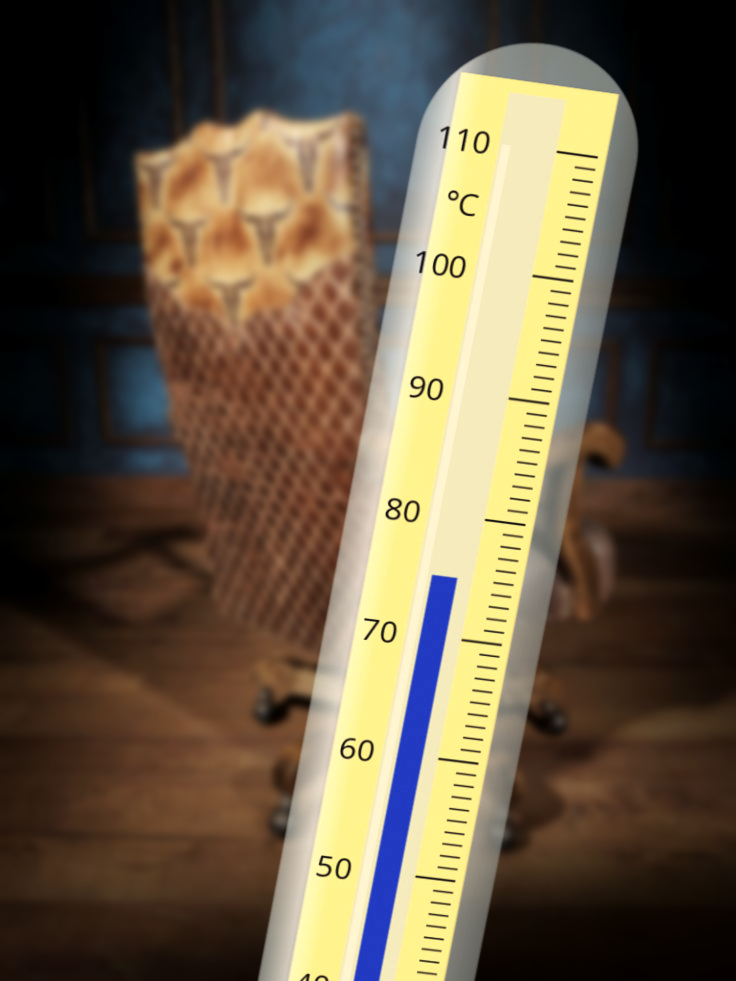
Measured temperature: 75; °C
